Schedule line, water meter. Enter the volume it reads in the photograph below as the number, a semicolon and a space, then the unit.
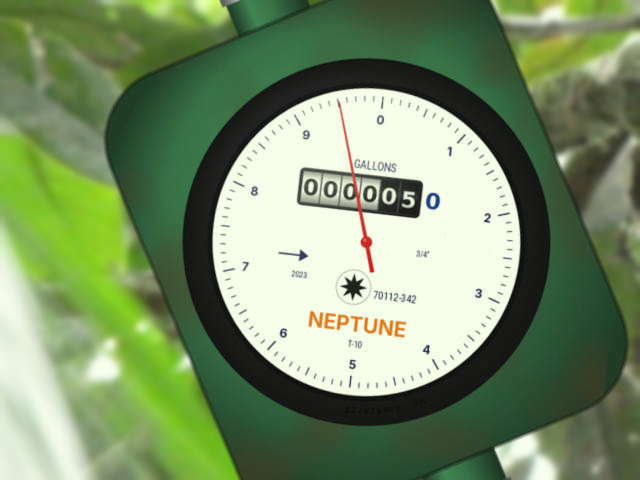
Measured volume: 49.5; gal
